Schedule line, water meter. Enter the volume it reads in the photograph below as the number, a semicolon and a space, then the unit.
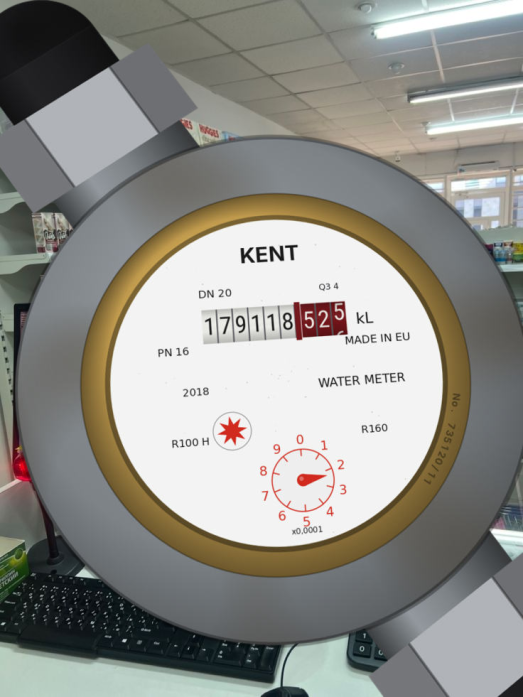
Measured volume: 179118.5252; kL
